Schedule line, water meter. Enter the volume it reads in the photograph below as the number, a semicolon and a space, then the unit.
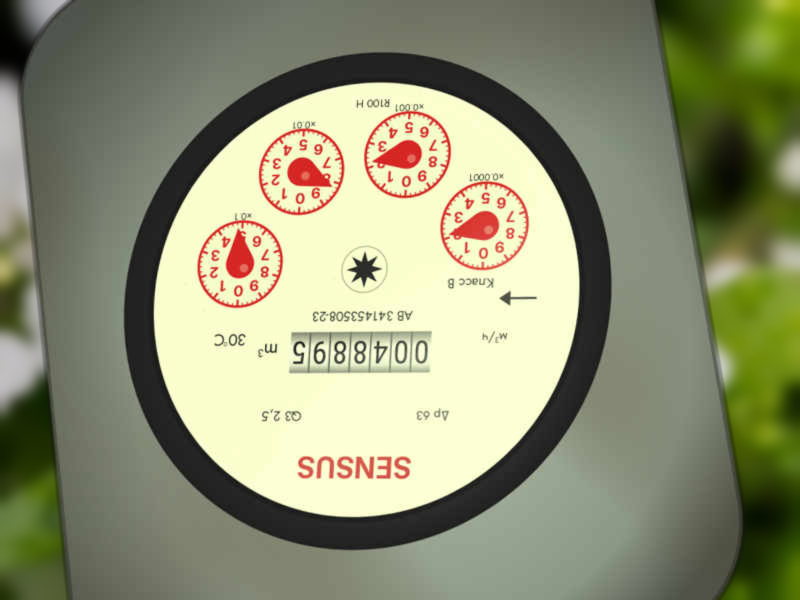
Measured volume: 48895.4822; m³
